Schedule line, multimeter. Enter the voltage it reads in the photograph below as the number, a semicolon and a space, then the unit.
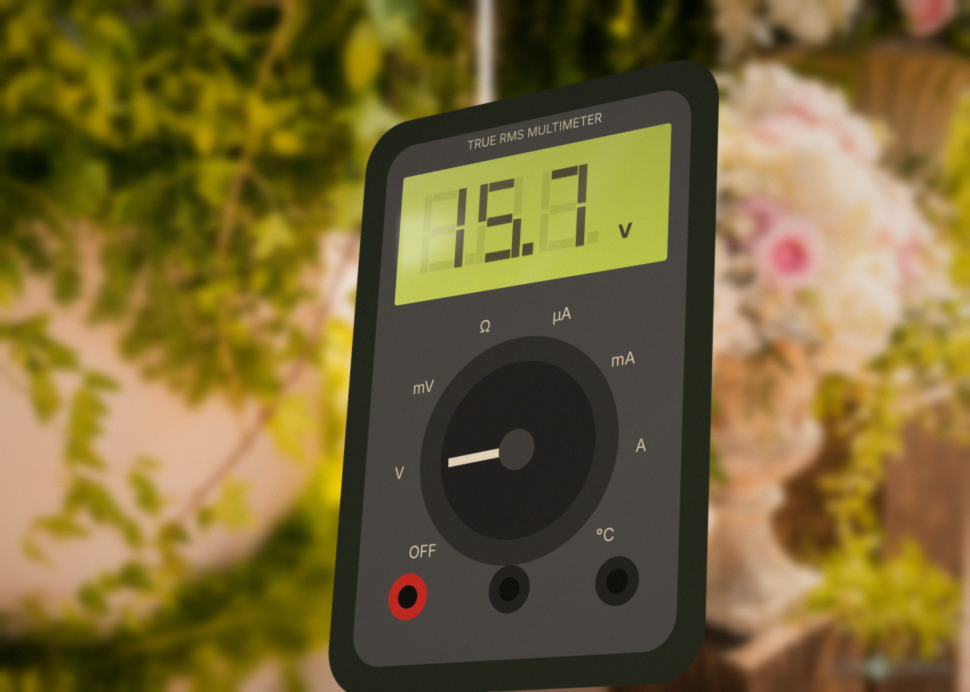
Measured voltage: 15.7; V
